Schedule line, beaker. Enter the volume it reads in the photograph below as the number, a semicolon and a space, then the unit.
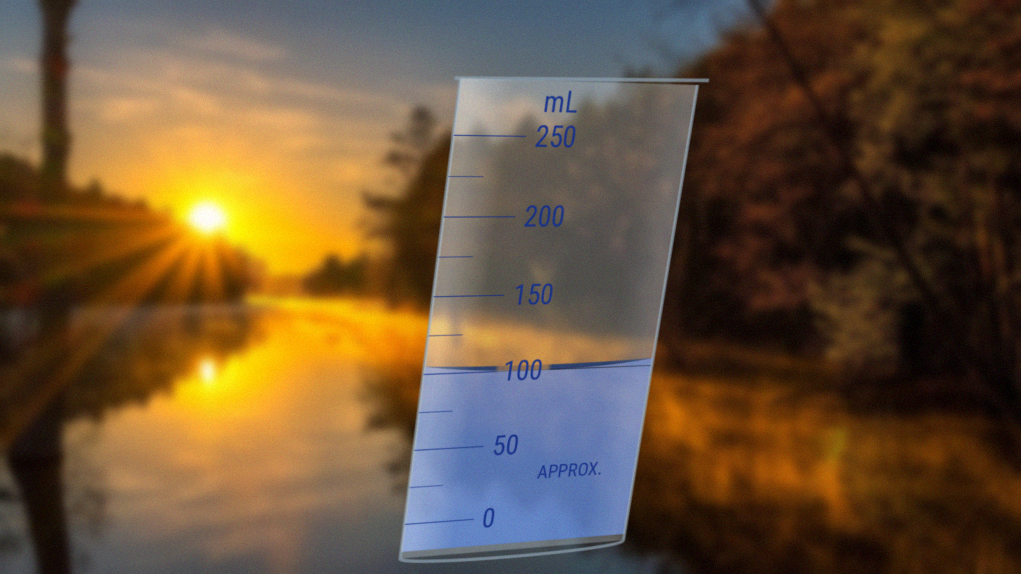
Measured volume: 100; mL
